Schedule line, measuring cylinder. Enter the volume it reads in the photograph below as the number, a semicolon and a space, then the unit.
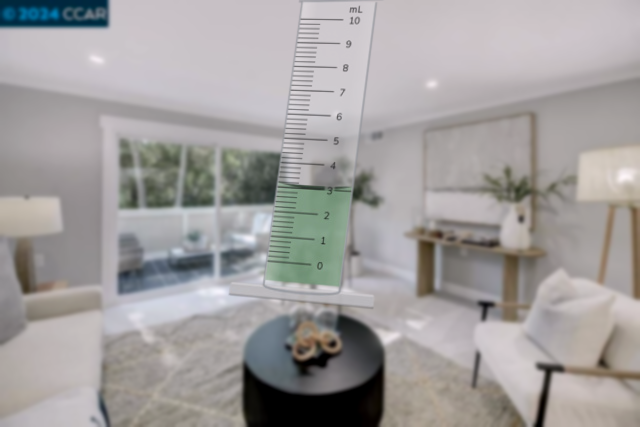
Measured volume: 3; mL
